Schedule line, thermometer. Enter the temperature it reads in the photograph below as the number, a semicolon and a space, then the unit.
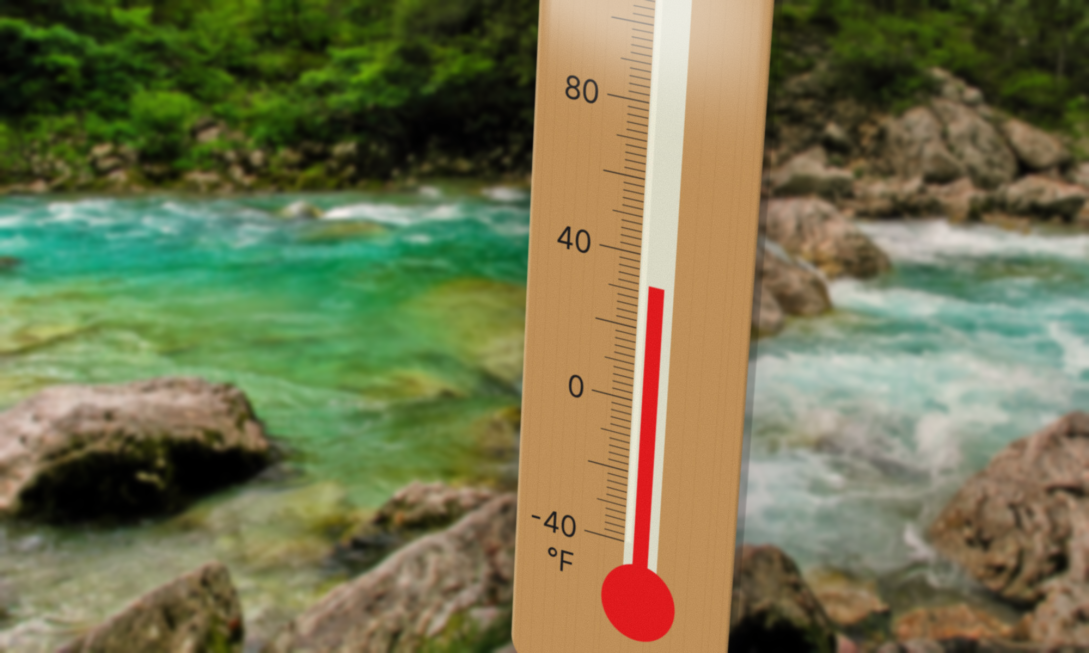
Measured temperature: 32; °F
